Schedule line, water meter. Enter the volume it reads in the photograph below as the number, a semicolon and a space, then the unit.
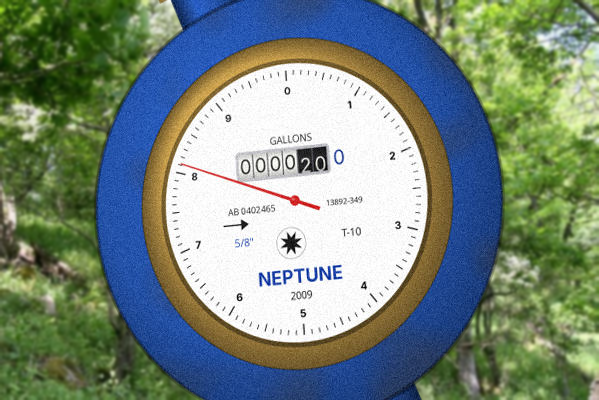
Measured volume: 198.1; gal
